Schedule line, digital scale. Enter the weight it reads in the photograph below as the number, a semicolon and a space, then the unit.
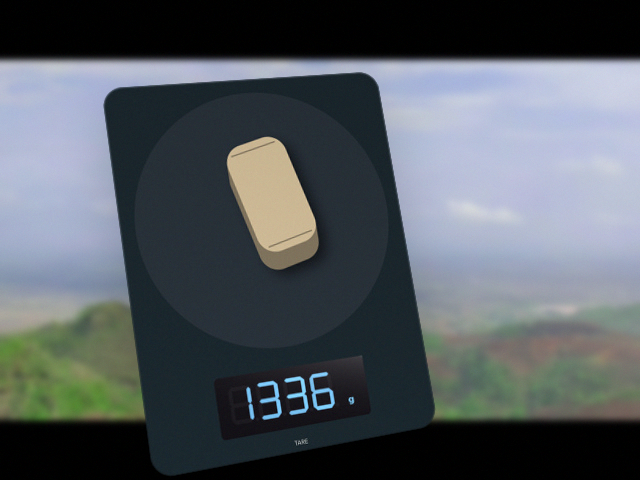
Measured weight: 1336; g
